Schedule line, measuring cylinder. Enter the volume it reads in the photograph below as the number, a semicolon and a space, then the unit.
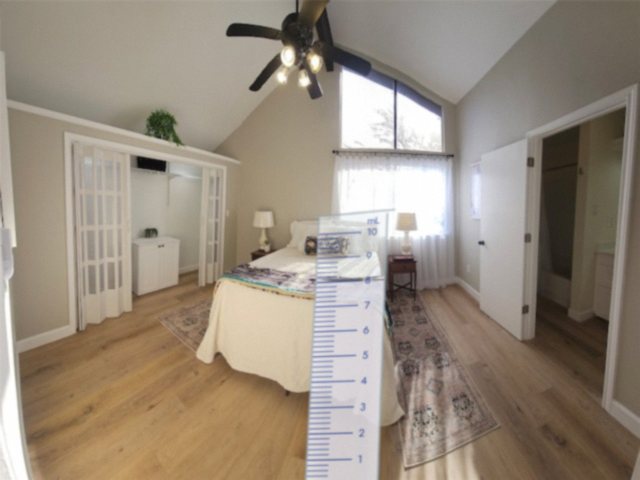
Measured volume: 8; mL
